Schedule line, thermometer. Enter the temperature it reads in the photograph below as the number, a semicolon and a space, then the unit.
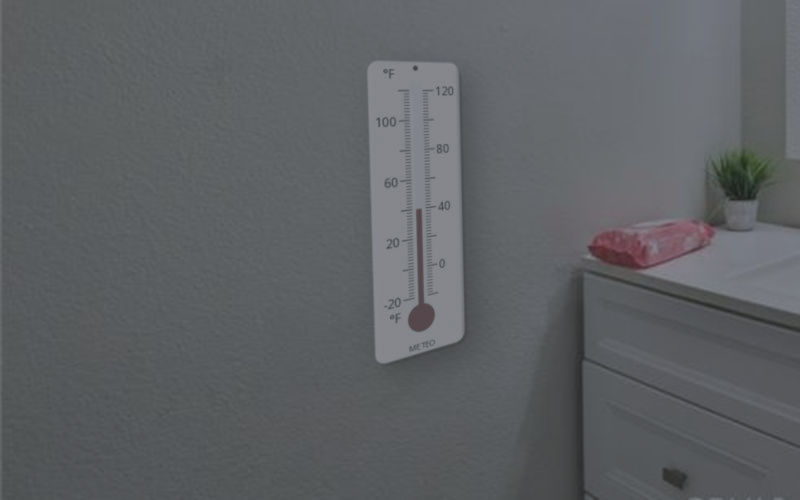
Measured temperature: 40; °F
